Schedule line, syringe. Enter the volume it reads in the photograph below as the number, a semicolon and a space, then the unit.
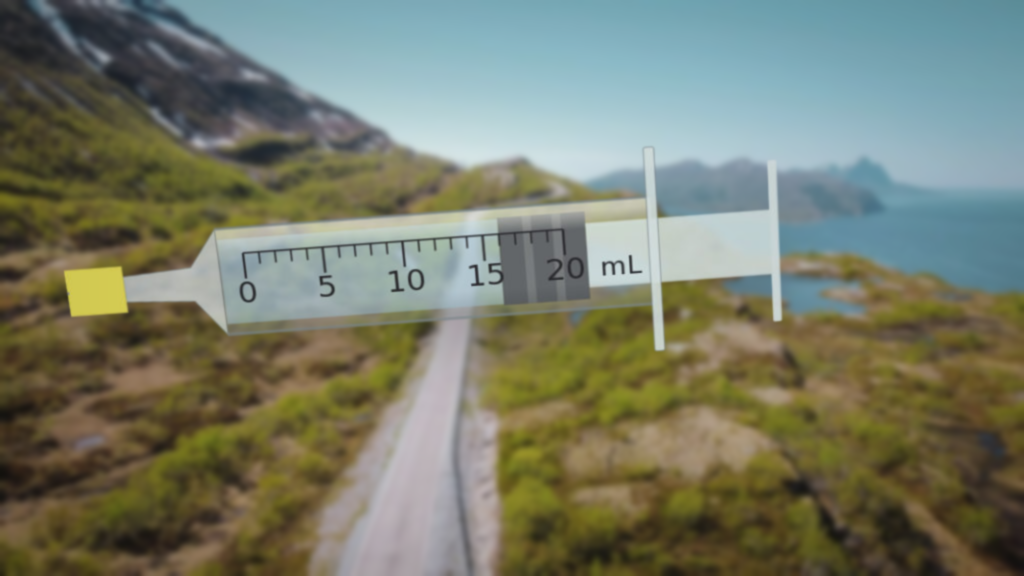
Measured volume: 16; mL
